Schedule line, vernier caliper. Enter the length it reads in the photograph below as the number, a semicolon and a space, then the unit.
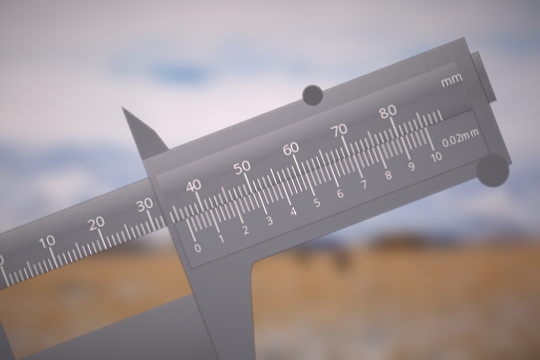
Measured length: 36.5; mm
